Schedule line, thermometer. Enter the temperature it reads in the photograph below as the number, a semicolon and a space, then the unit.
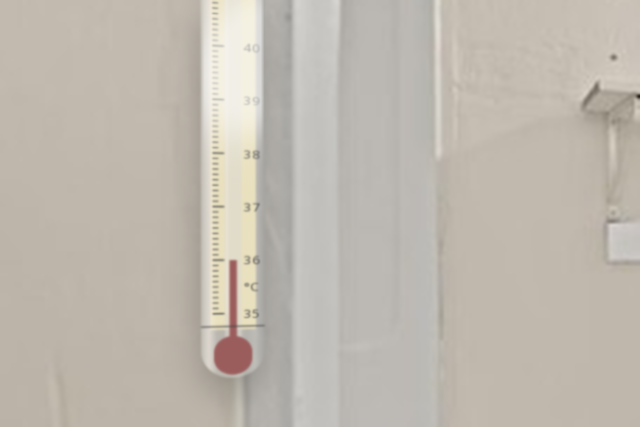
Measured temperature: 36; °C
